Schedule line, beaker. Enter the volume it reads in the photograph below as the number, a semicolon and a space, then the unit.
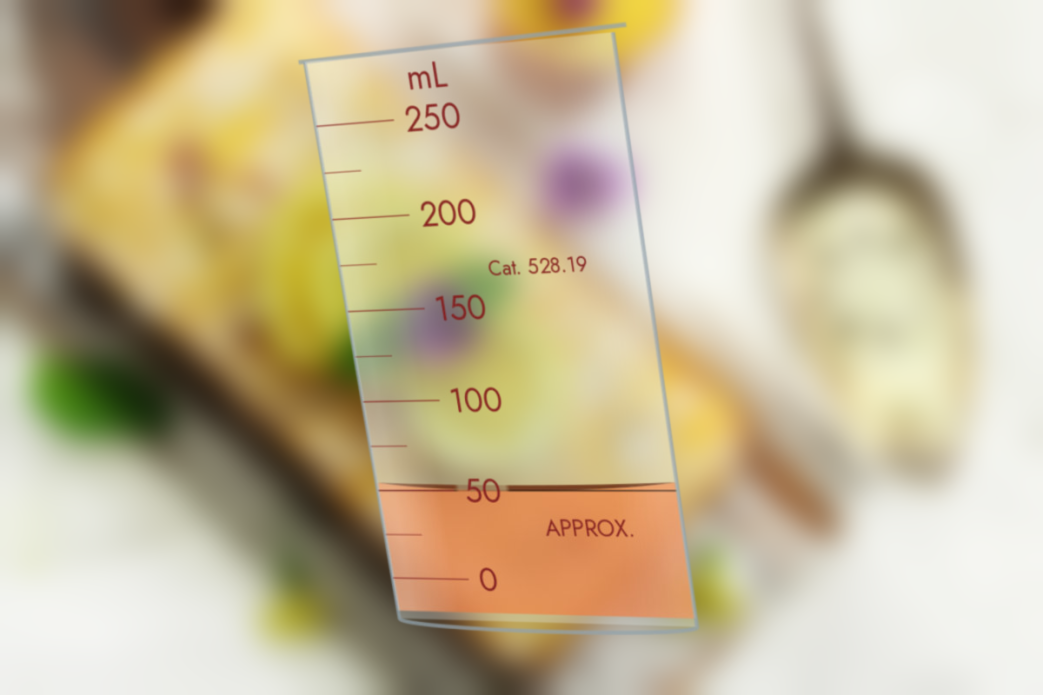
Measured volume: 50; mL
